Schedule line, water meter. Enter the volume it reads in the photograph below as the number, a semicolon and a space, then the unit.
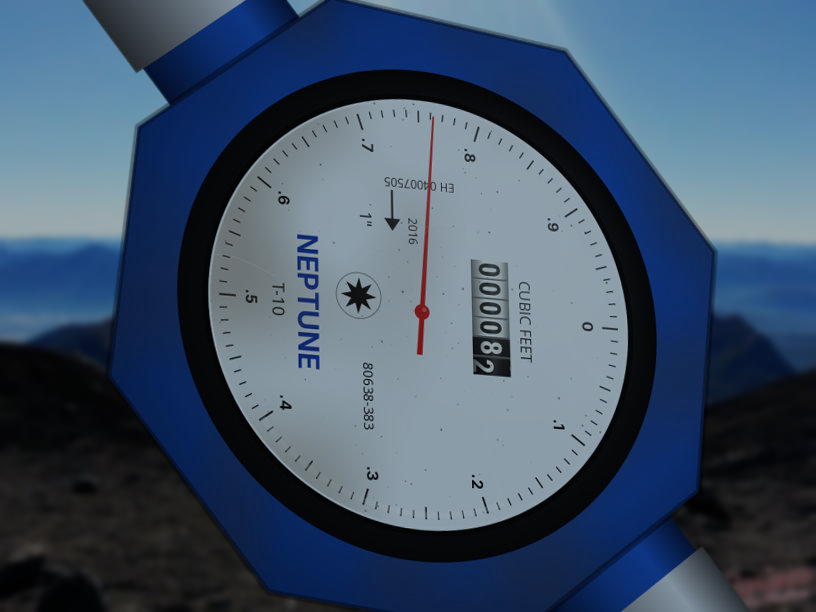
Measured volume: 81.76; ft³
